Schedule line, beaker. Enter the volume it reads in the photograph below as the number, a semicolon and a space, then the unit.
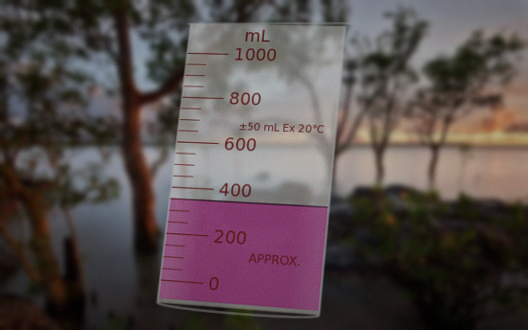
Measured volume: 350; mL
